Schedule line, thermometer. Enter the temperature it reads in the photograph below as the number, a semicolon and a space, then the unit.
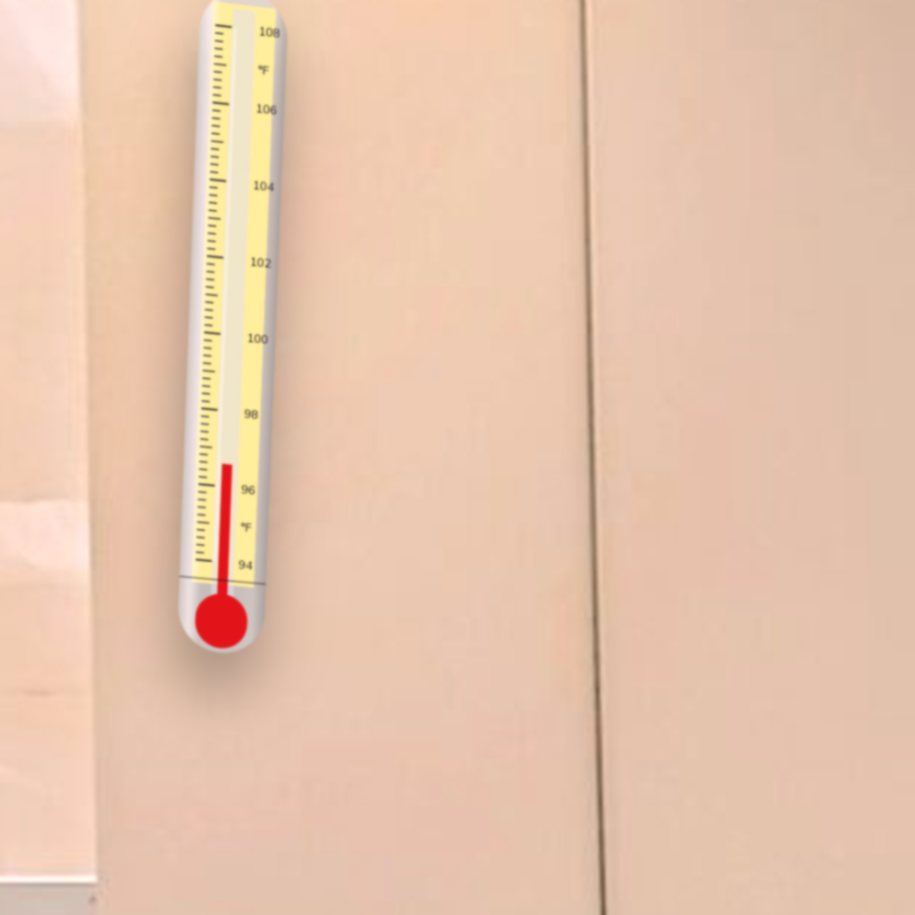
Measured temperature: 96.6; °F
